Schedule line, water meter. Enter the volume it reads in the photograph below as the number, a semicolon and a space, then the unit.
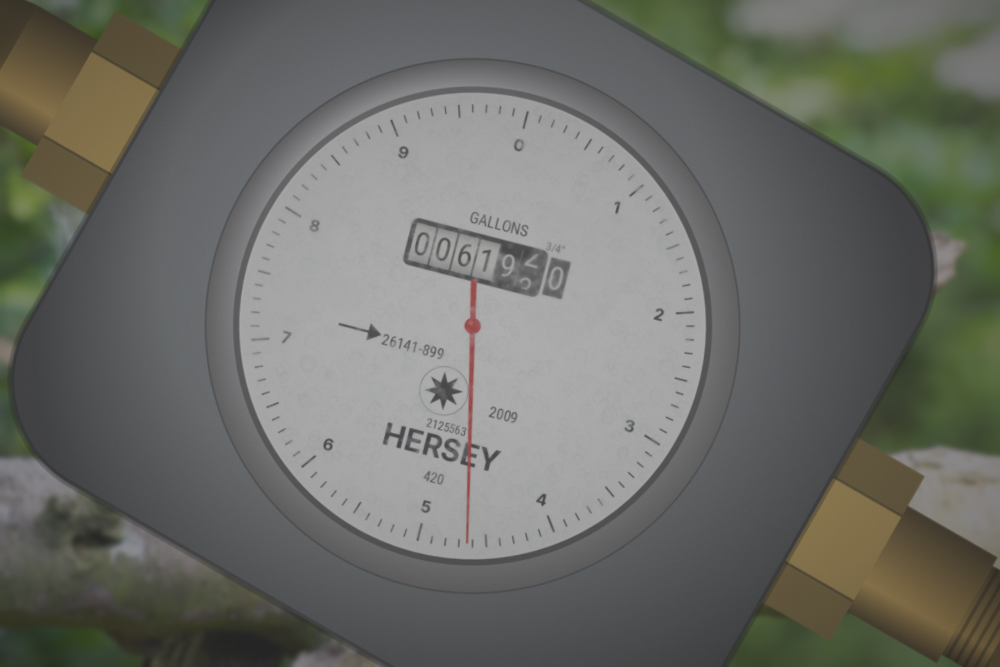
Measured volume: 61924.6; gal
